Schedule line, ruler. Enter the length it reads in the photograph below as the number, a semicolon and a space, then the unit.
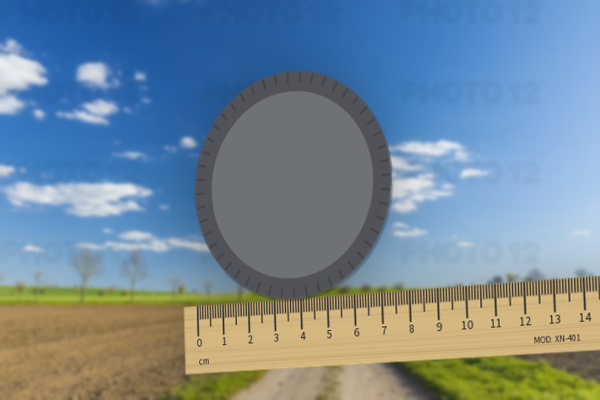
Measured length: 7.5; cm
